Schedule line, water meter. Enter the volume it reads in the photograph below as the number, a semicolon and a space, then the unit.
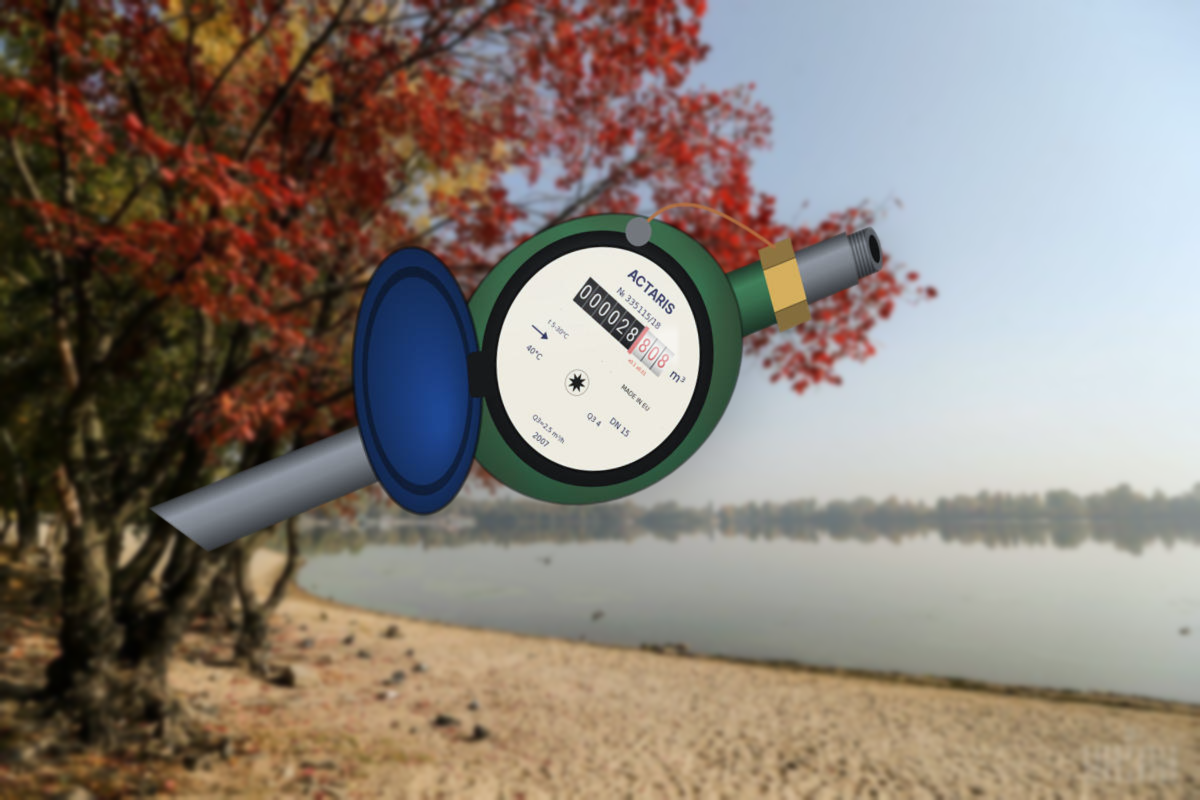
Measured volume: 28.808; m³
